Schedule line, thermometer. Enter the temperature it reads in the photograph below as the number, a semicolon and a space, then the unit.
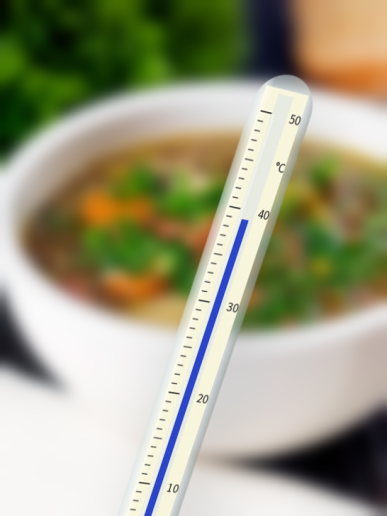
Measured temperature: 39; °C
